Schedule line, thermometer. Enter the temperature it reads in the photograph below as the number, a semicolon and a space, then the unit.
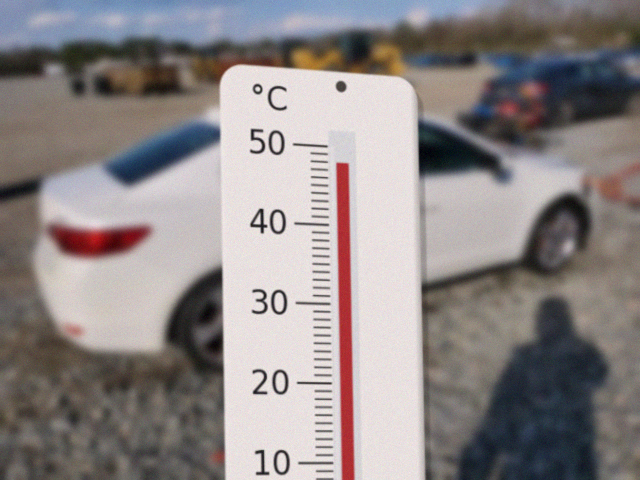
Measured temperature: 48; °C
